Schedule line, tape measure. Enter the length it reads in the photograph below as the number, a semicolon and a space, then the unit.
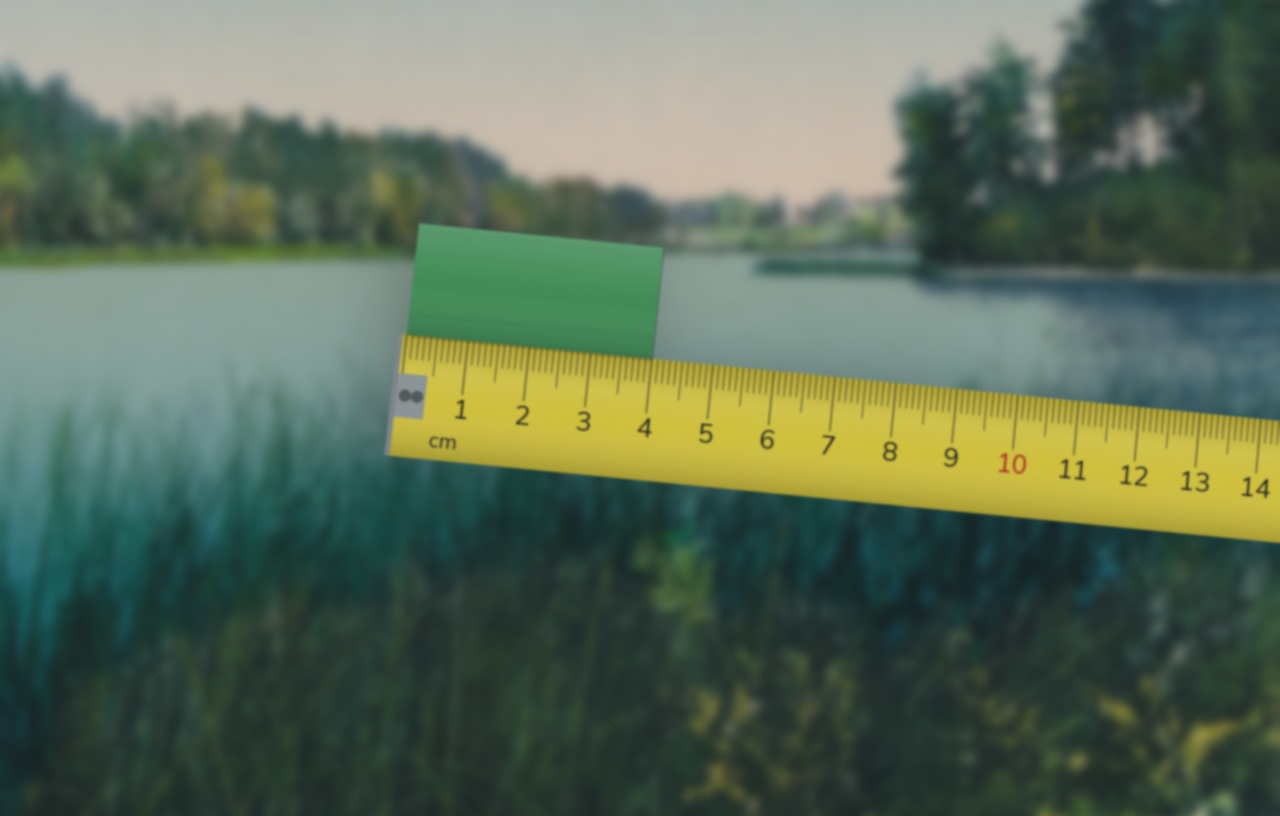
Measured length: 4; cm
